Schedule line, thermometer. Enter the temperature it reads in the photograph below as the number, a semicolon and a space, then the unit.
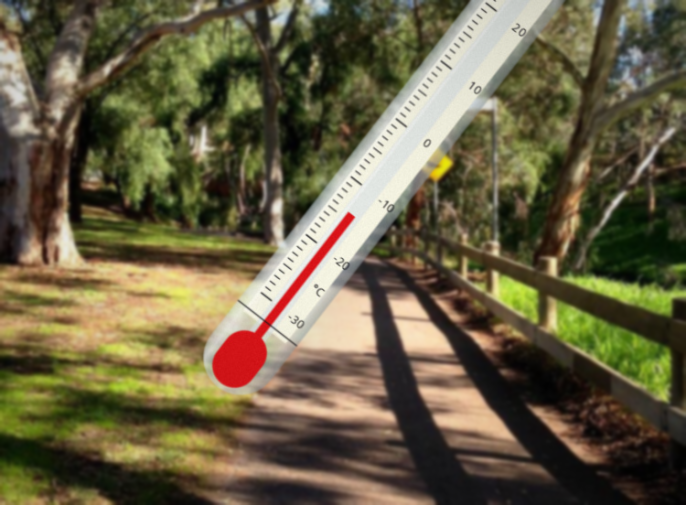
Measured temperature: -14; °C
